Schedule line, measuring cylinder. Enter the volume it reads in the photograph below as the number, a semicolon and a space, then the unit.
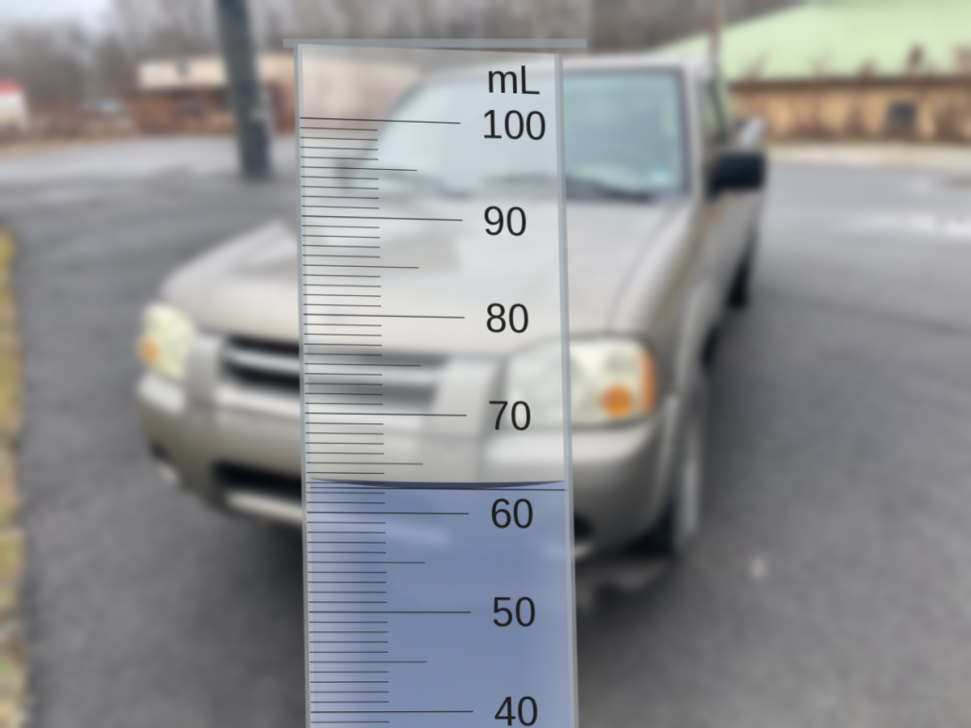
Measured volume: 62.5; mL
